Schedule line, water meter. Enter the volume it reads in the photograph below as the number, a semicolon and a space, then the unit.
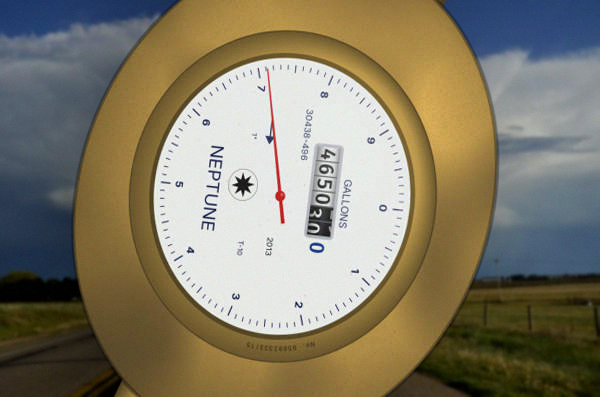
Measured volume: 4650297.1; gal
